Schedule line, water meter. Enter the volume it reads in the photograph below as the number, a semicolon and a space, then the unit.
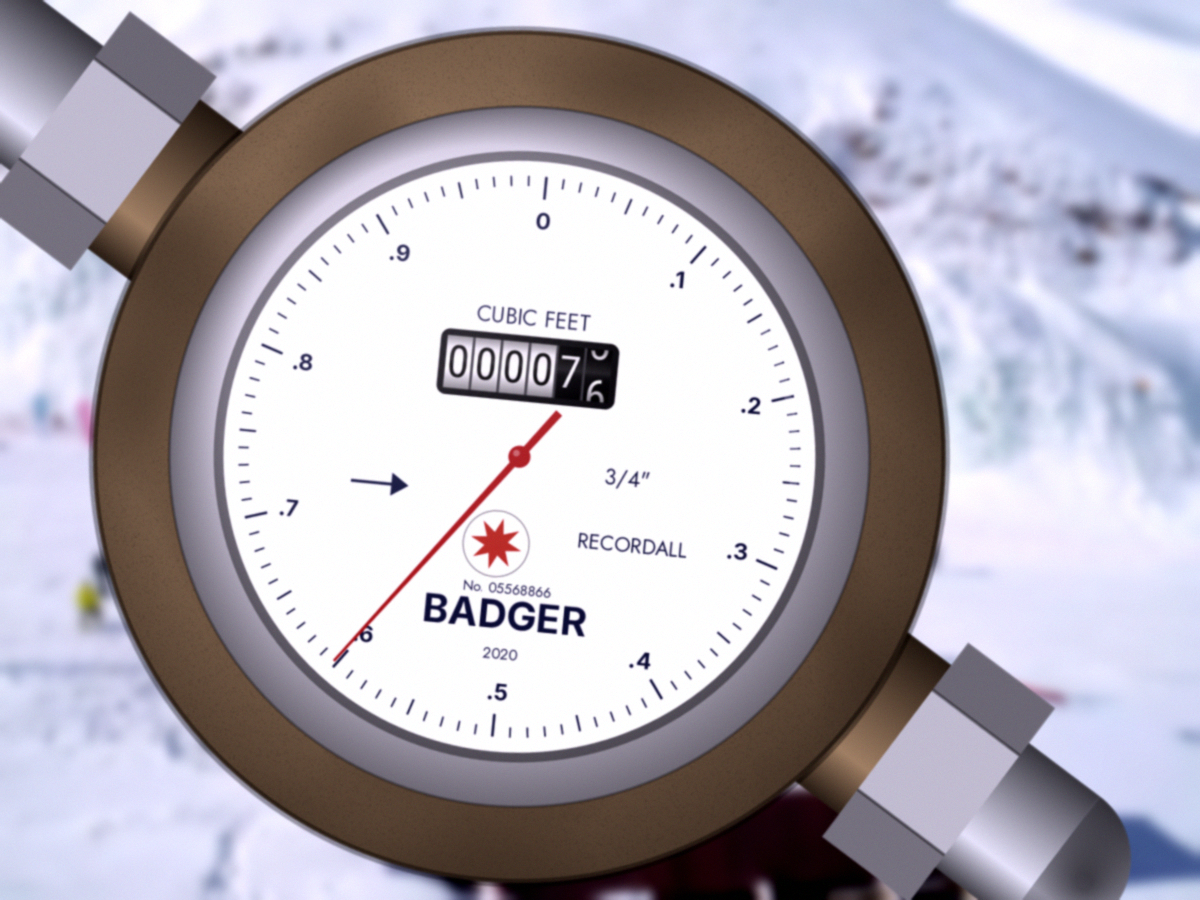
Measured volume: 75.60; ft³
